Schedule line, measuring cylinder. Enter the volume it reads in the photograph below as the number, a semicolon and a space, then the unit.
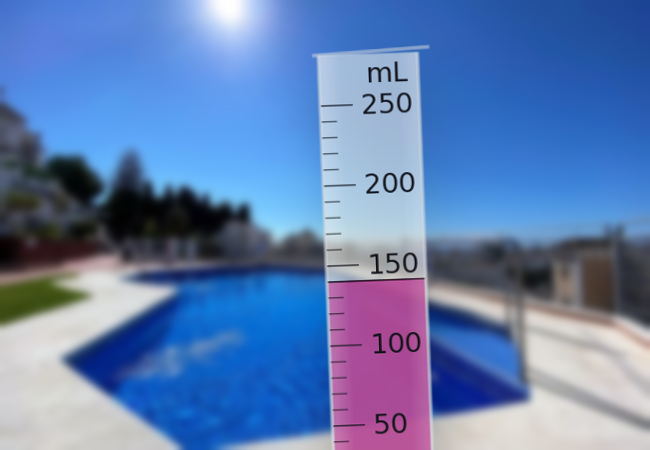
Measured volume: 140; mL
